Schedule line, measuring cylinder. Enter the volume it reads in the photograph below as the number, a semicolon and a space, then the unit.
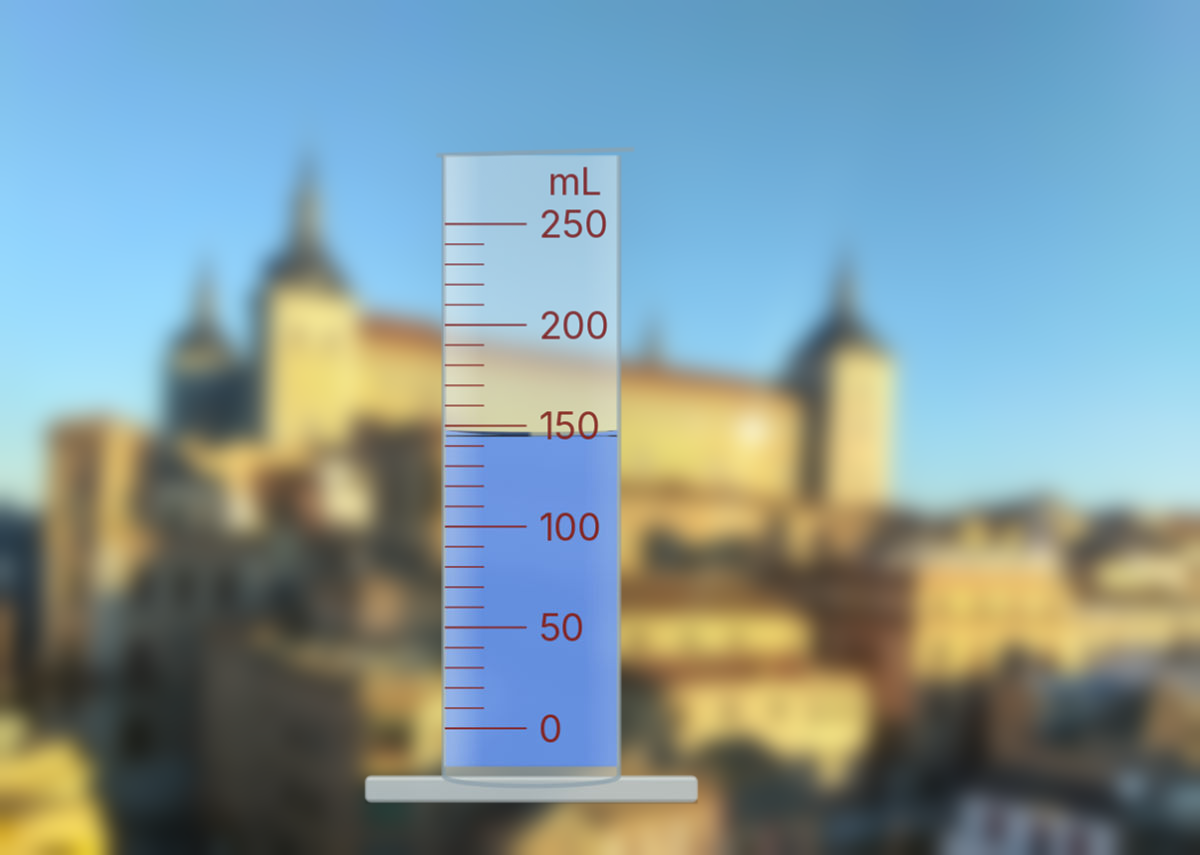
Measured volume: 145; mL
